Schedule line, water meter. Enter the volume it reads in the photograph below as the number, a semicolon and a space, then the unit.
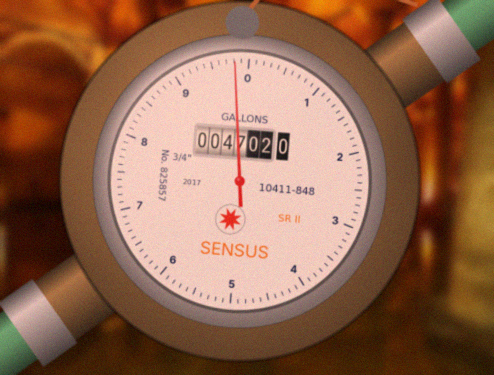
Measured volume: 47019.8; gal
